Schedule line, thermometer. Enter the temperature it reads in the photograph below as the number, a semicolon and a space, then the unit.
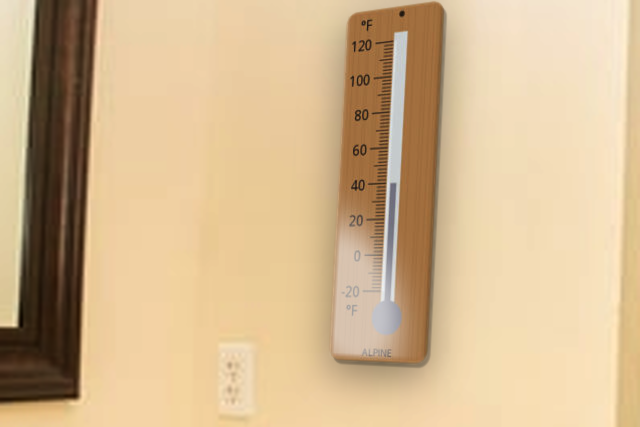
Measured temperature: 40; °F
